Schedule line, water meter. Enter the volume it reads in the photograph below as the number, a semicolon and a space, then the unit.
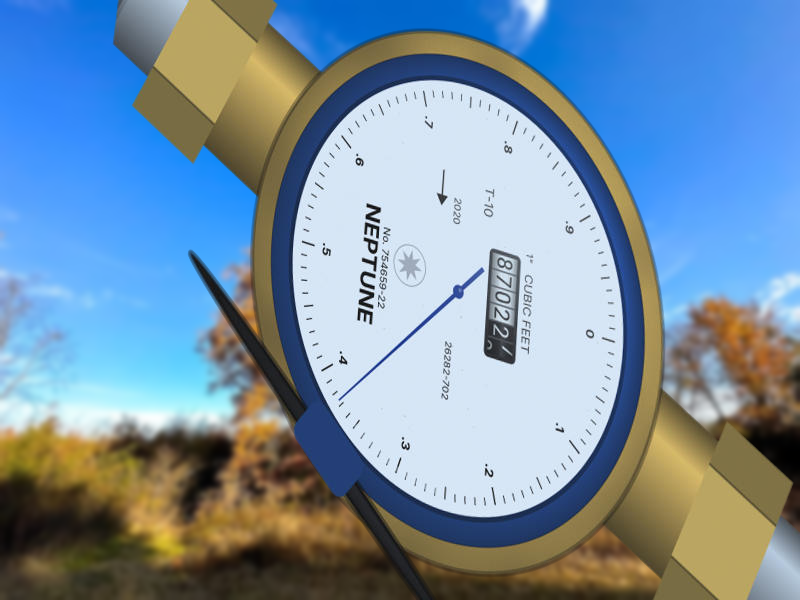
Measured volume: 870227.37; ft³
